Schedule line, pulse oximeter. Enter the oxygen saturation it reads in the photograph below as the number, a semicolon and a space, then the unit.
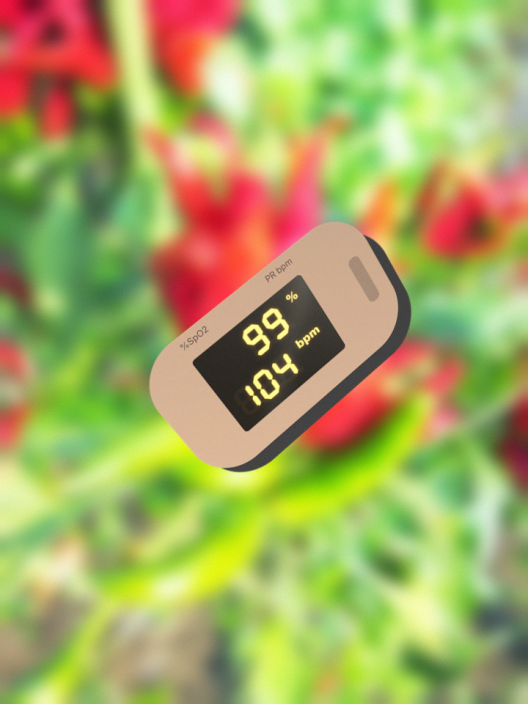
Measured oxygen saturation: 99; %
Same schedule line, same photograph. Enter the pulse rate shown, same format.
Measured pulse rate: 104; bpm
